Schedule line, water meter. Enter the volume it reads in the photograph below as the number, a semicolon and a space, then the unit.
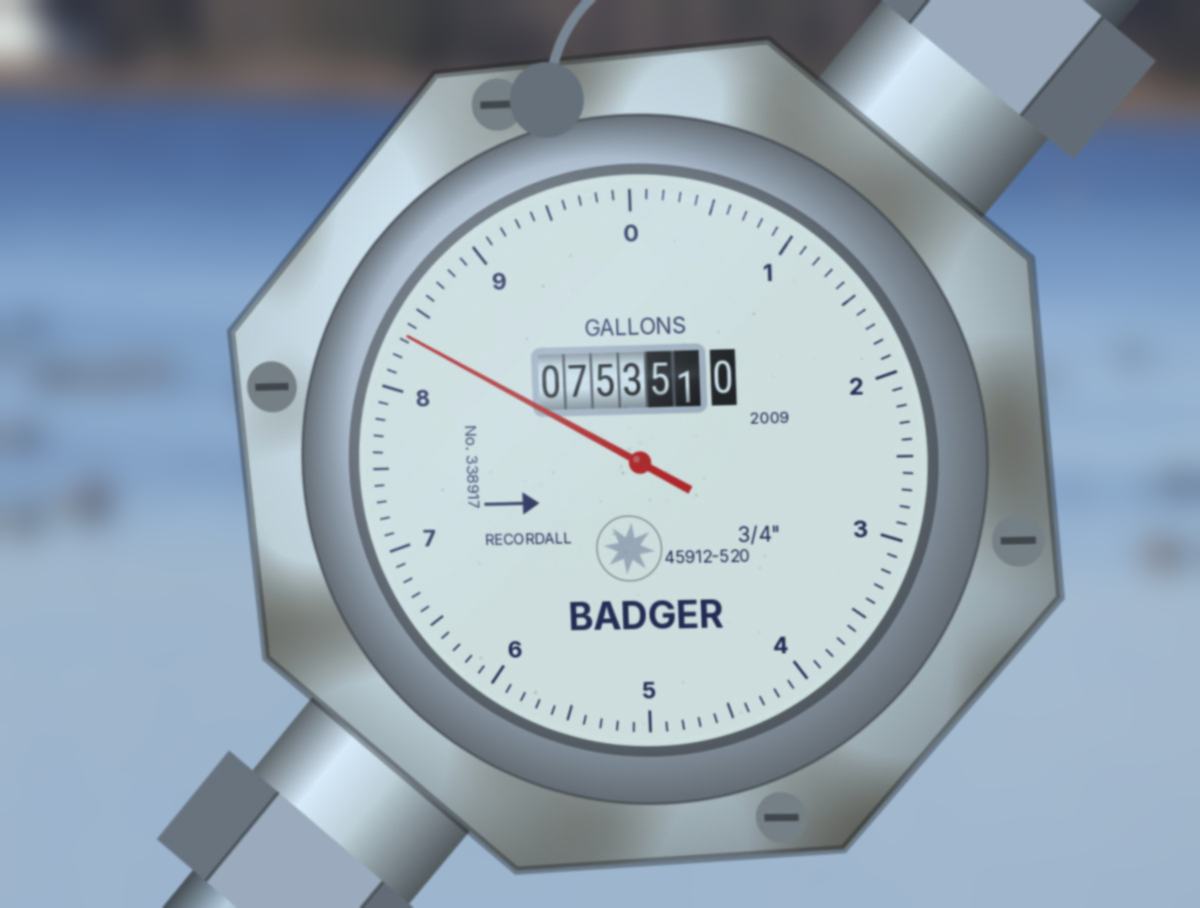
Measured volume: 753508.3; gal
